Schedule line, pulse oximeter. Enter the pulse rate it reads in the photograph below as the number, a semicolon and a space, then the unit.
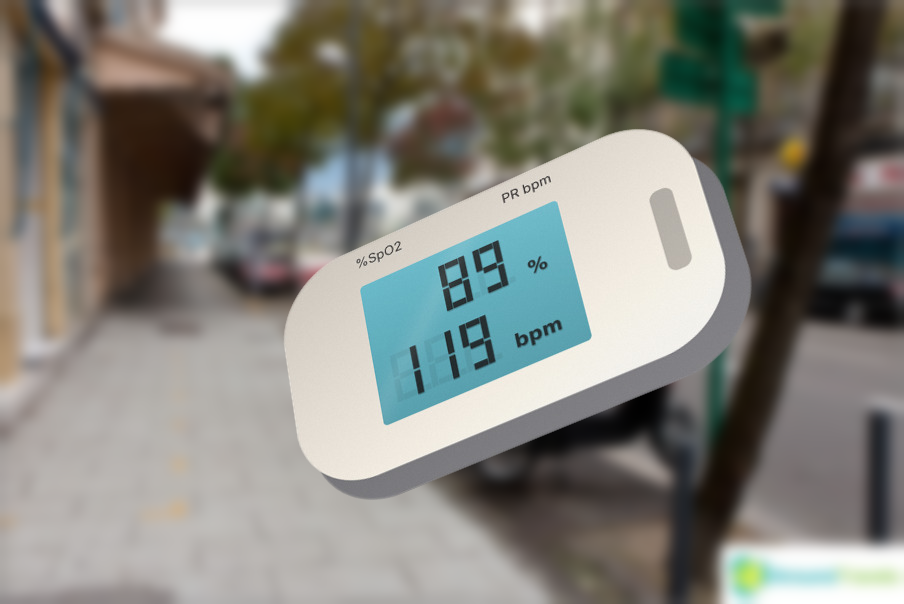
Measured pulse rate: 119; bpm
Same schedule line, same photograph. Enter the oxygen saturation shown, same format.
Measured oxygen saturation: 89; %
